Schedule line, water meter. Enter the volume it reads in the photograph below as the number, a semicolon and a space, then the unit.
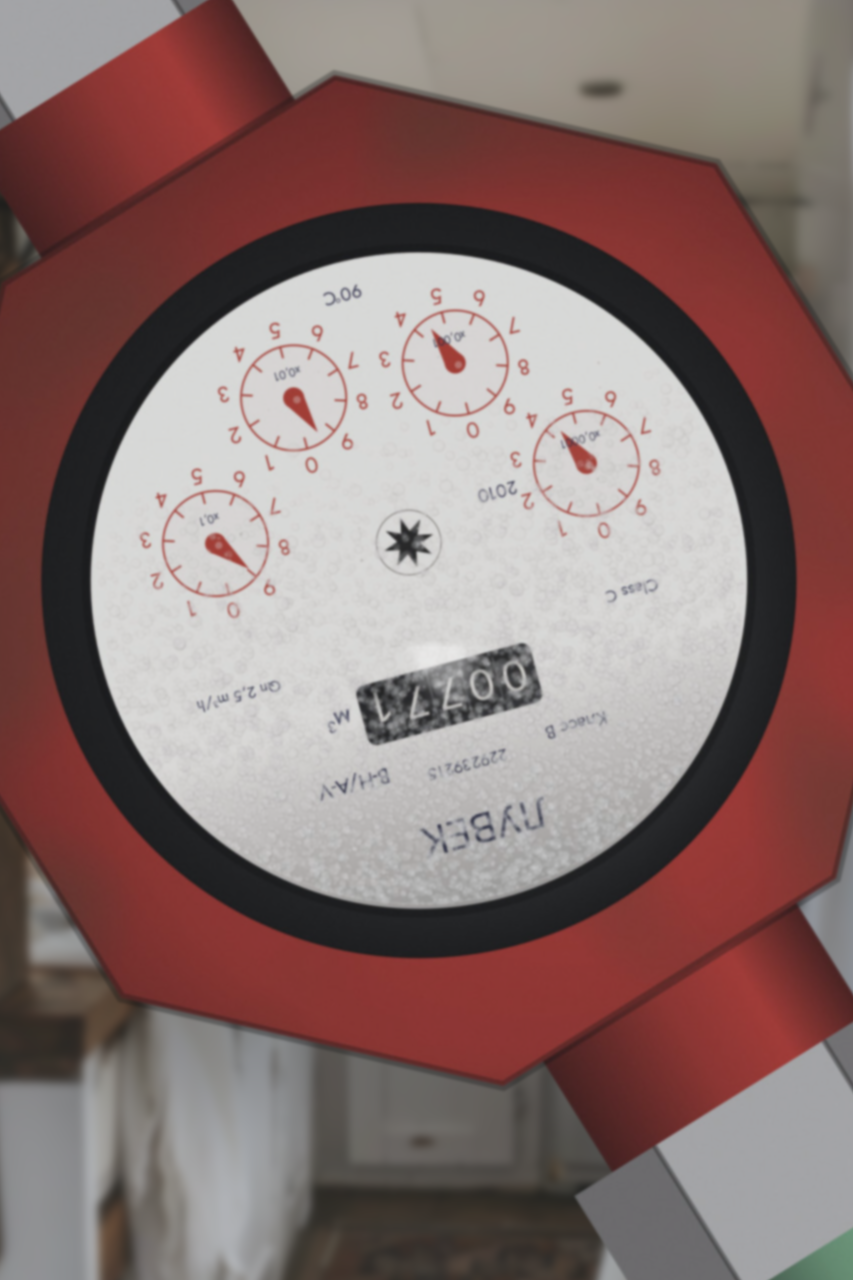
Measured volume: 770.8944; m³
